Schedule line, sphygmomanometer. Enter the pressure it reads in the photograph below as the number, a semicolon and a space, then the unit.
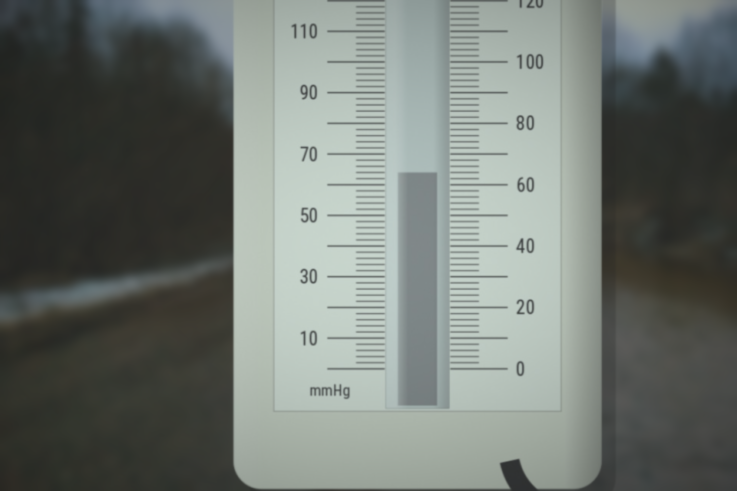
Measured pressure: 64; mmHg
